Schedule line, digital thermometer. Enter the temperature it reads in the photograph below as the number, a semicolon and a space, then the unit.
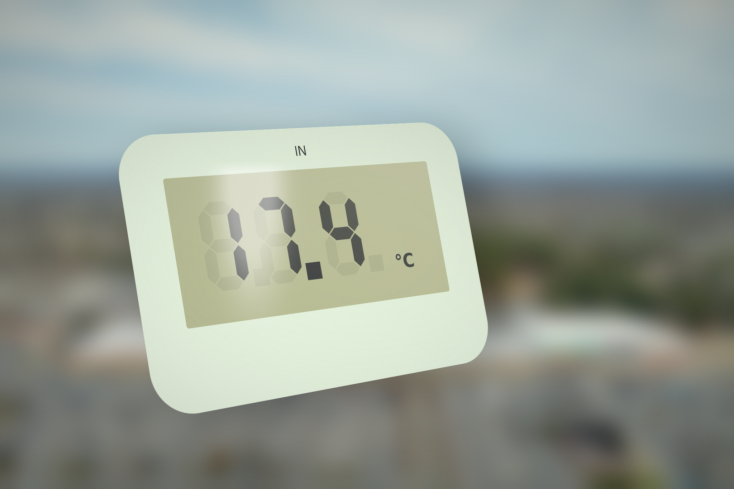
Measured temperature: 17.4; °C
